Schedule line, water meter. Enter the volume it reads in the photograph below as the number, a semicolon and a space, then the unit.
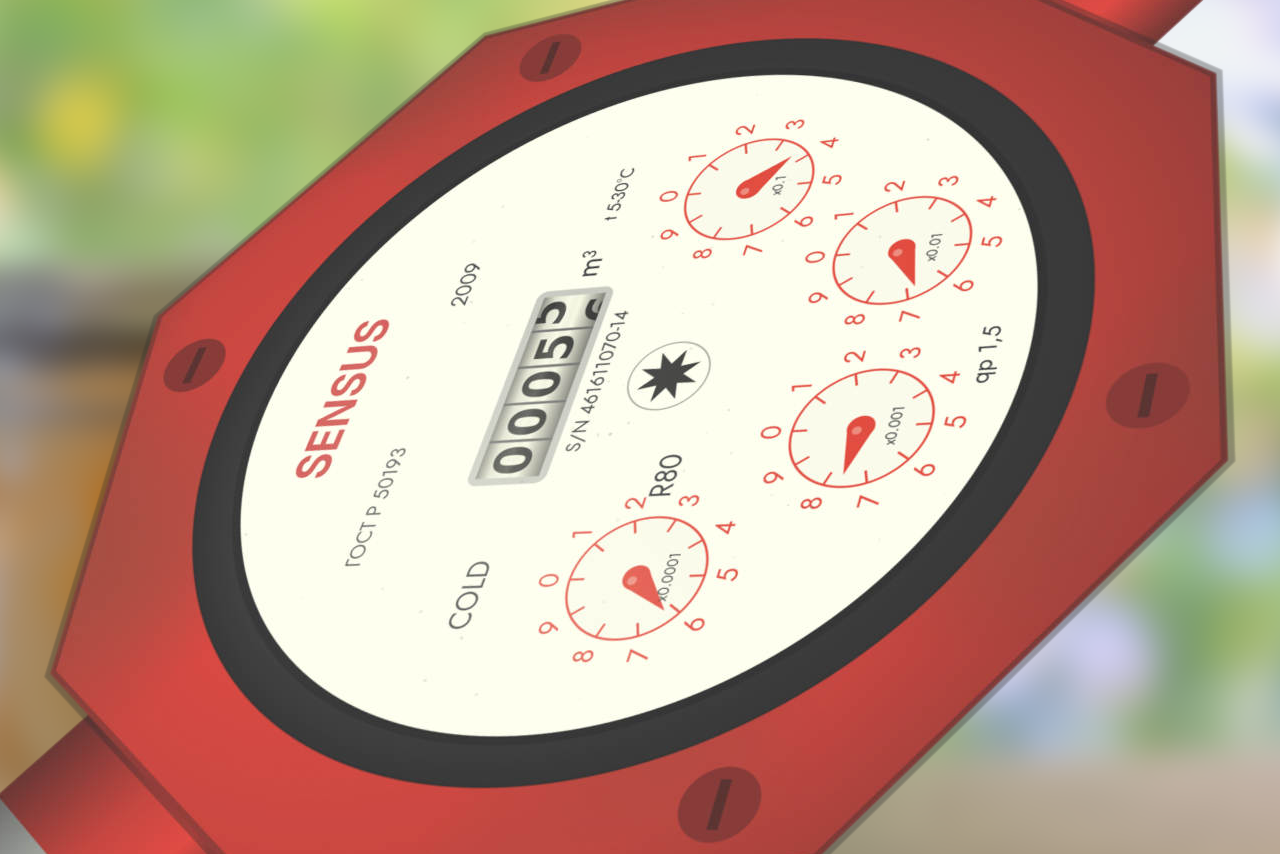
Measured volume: 55.3676; m³
